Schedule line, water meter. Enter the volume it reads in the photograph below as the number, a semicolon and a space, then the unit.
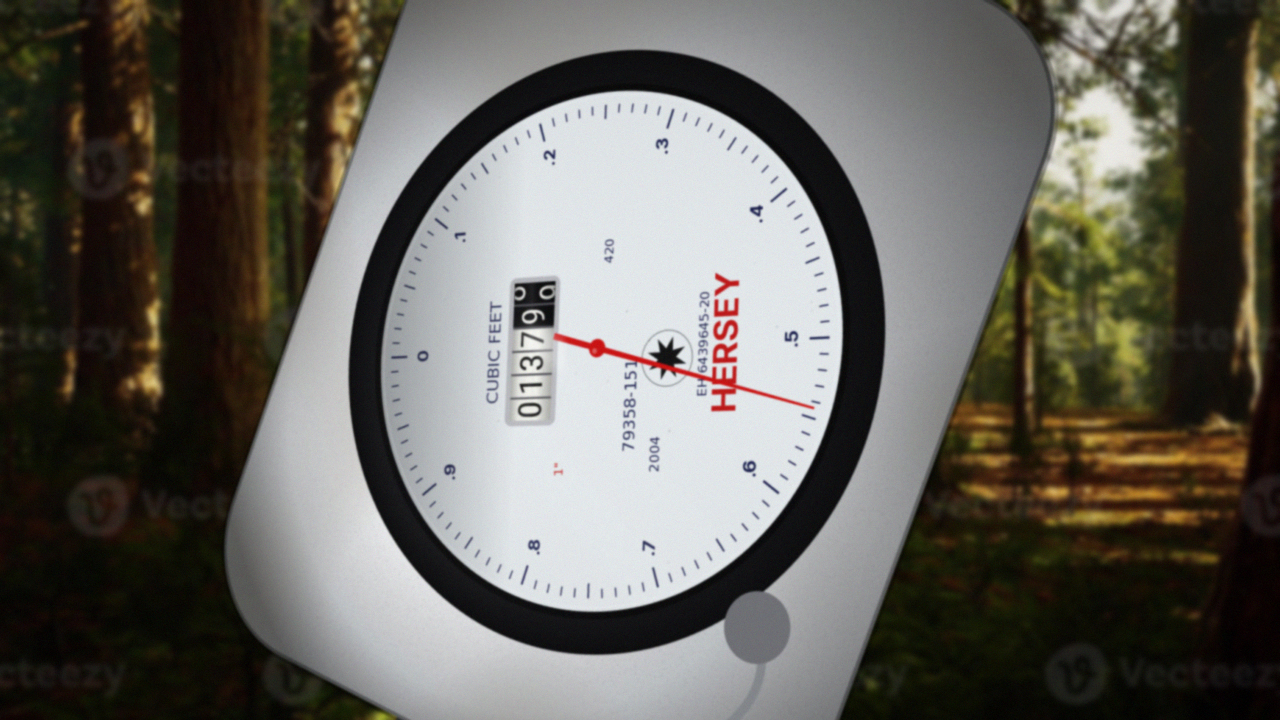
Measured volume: 13798.54; ft³
